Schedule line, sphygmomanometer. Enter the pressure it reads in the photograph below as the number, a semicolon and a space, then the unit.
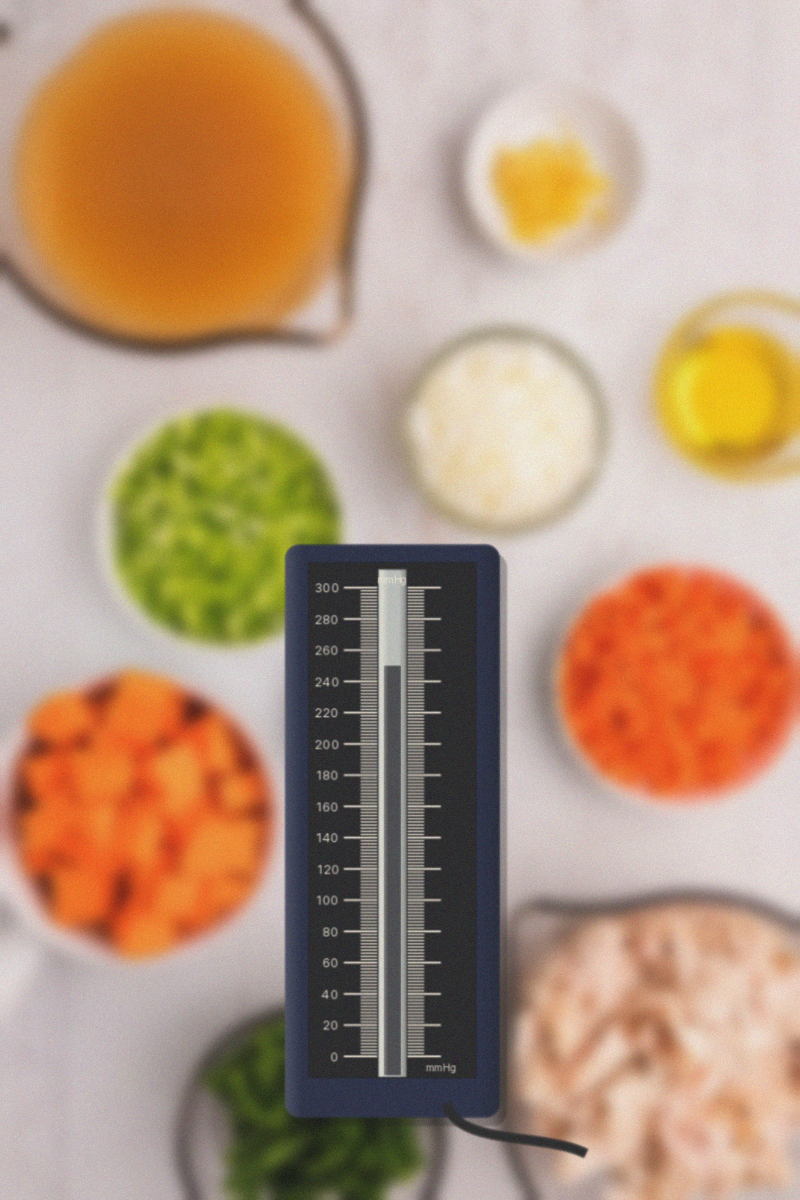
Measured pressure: 250; mmHg
